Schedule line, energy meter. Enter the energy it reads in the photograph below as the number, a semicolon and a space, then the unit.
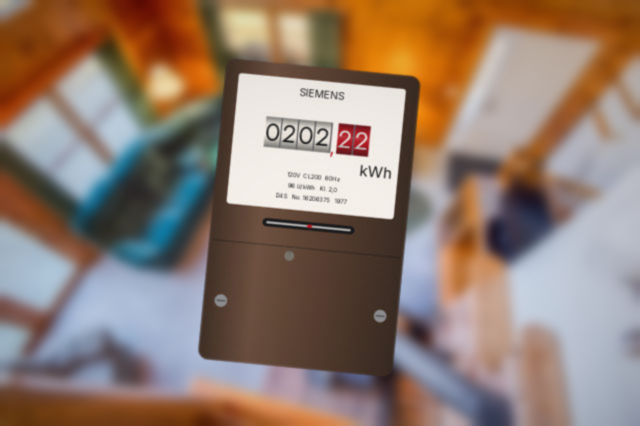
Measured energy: 202.22; kWh
